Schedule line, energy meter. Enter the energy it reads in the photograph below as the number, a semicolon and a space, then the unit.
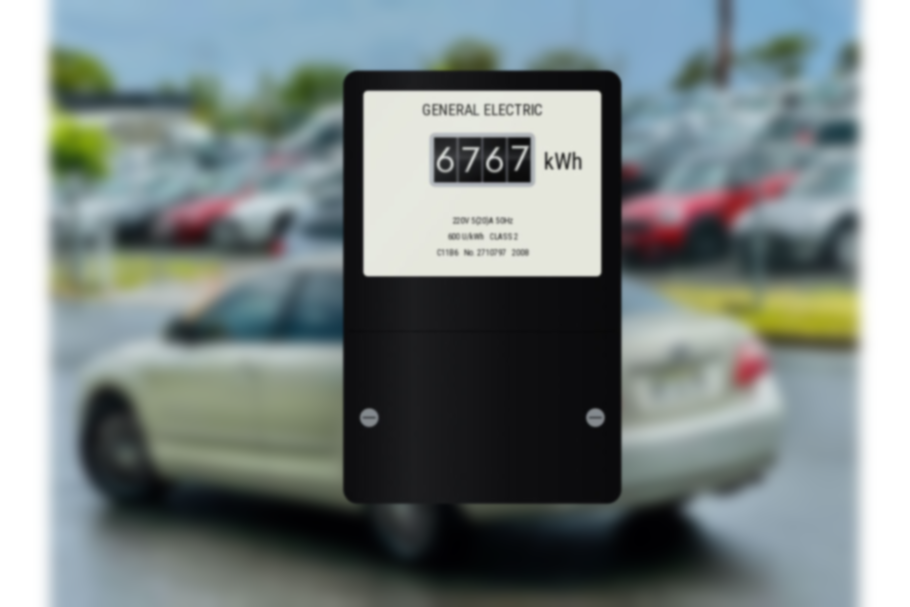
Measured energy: 6767; kWh
